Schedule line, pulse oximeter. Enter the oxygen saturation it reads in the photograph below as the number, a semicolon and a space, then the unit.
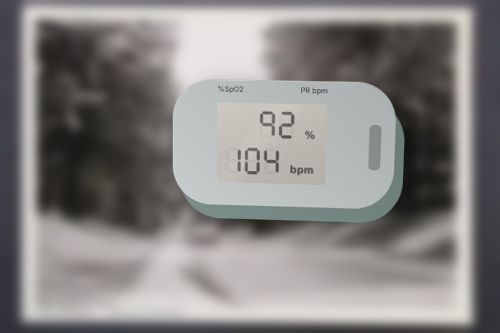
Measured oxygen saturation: 92; %
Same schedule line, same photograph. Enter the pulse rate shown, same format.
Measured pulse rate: 104; bpm
